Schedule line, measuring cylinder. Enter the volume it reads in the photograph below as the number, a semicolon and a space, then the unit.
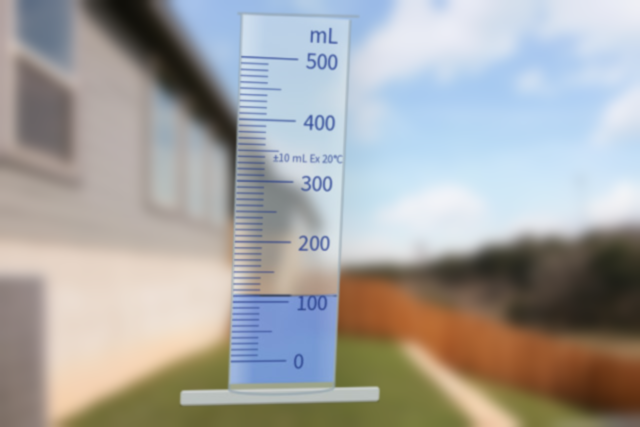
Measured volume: 110; mL
